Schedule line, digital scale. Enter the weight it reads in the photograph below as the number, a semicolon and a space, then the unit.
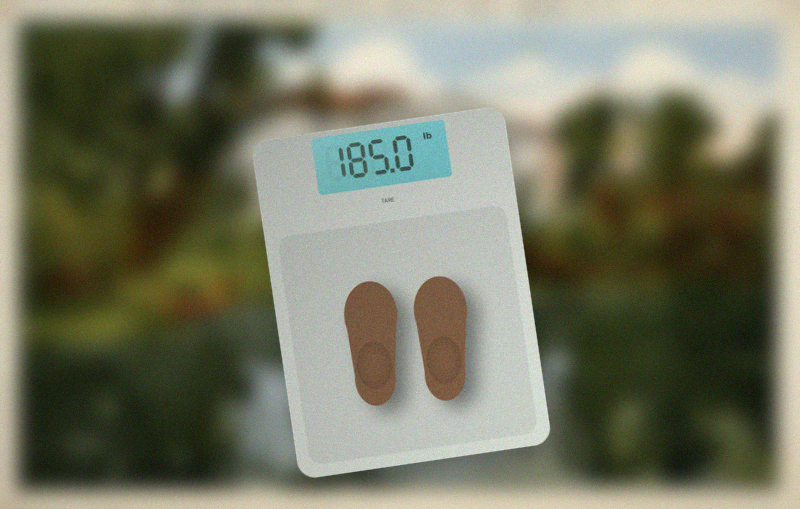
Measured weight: 185.0; lb
